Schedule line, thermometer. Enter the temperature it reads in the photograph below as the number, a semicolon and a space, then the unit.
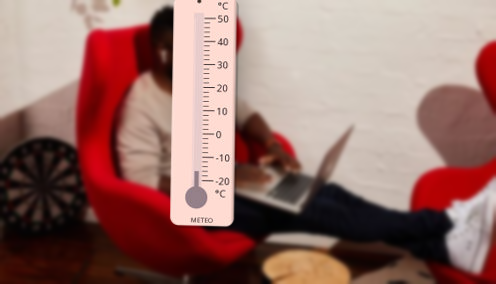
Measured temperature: -16; °C
